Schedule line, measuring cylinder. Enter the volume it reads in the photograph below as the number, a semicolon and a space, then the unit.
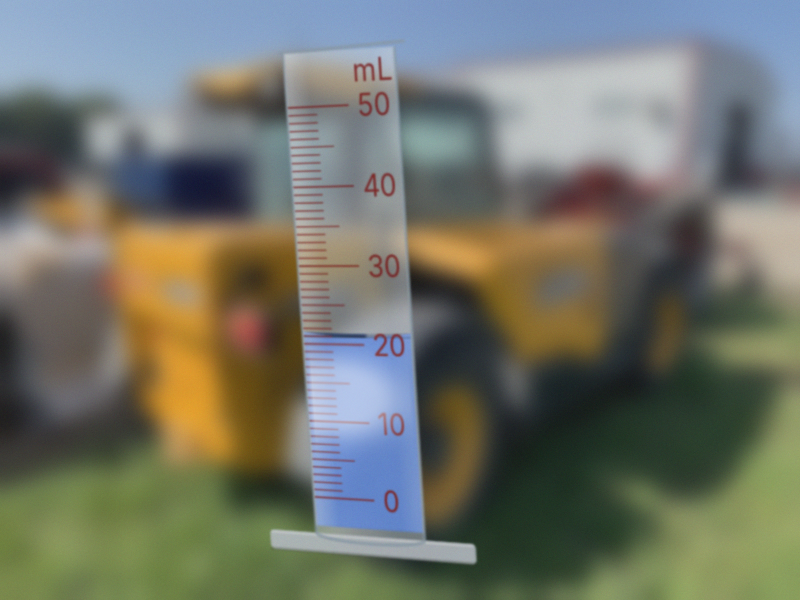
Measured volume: 21; mL
